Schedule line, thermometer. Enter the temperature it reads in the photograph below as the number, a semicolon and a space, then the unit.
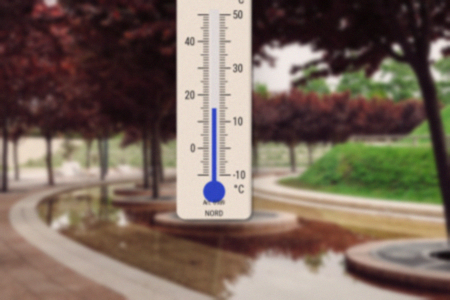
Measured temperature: 15; °C
